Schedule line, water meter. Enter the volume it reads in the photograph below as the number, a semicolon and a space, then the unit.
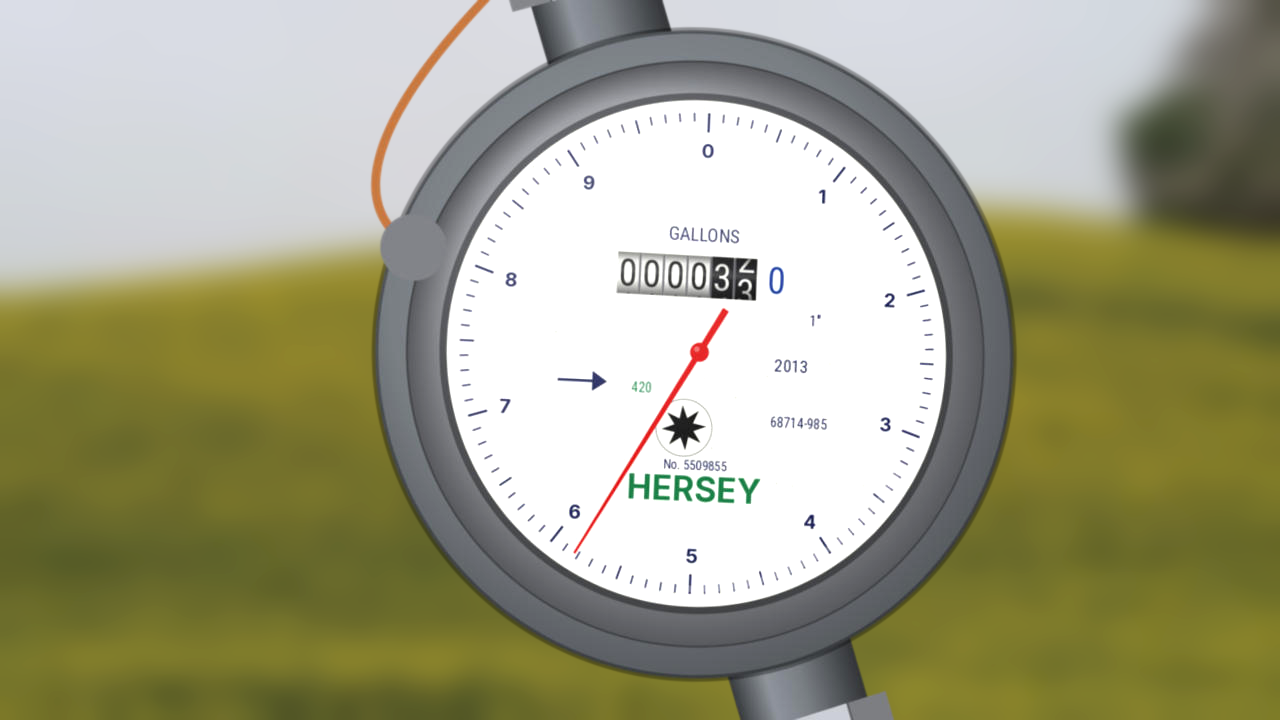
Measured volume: 325.8; gal
